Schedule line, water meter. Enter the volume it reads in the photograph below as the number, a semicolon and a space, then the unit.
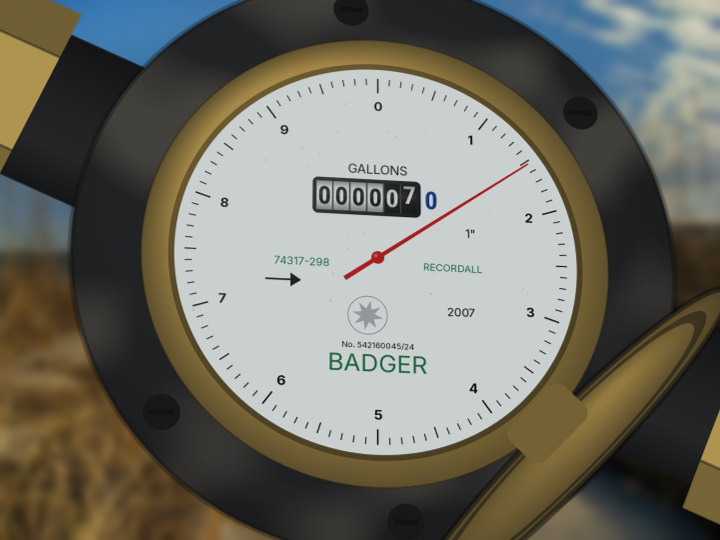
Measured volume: 71.5; gal
